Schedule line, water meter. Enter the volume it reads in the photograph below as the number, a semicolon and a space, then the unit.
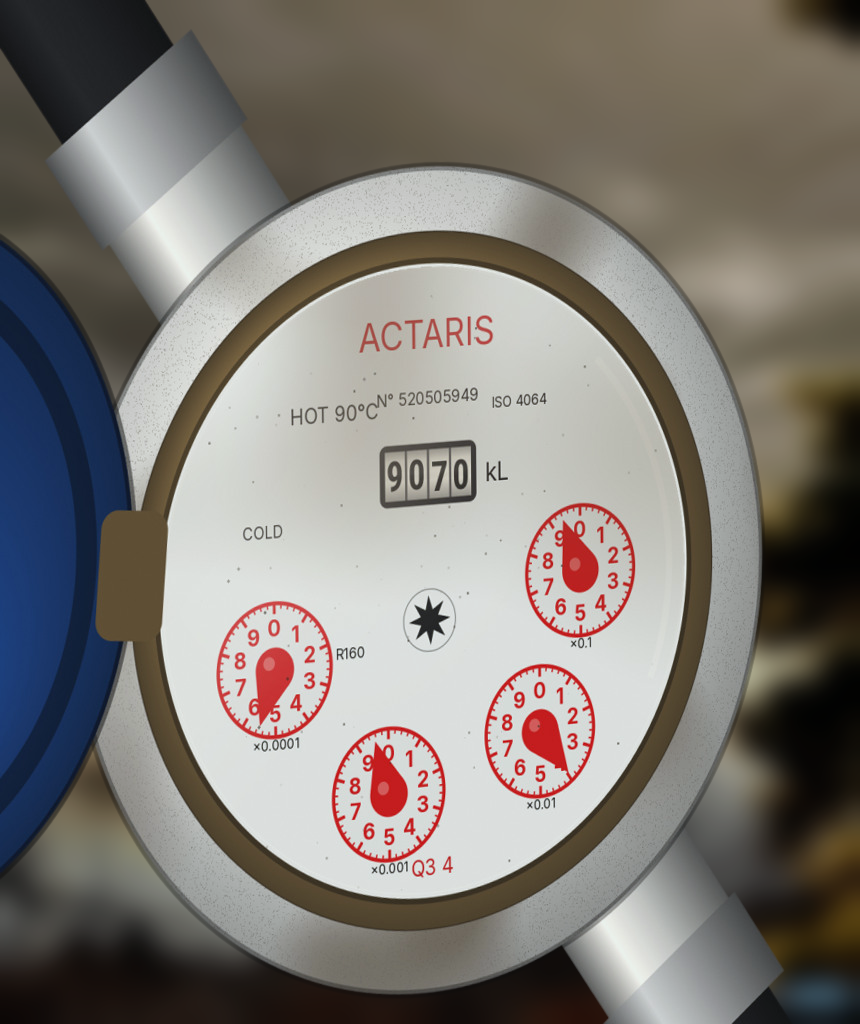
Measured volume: 9069.9395; kL
